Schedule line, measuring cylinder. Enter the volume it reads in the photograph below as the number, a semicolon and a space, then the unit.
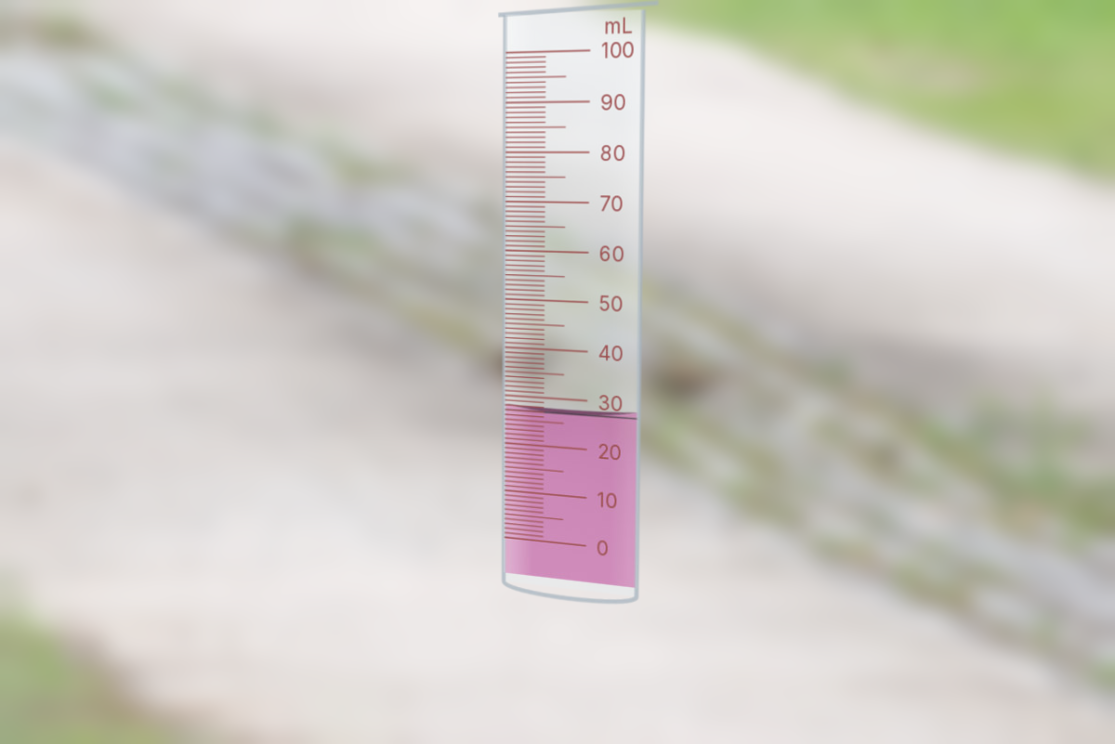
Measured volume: 27; mL
